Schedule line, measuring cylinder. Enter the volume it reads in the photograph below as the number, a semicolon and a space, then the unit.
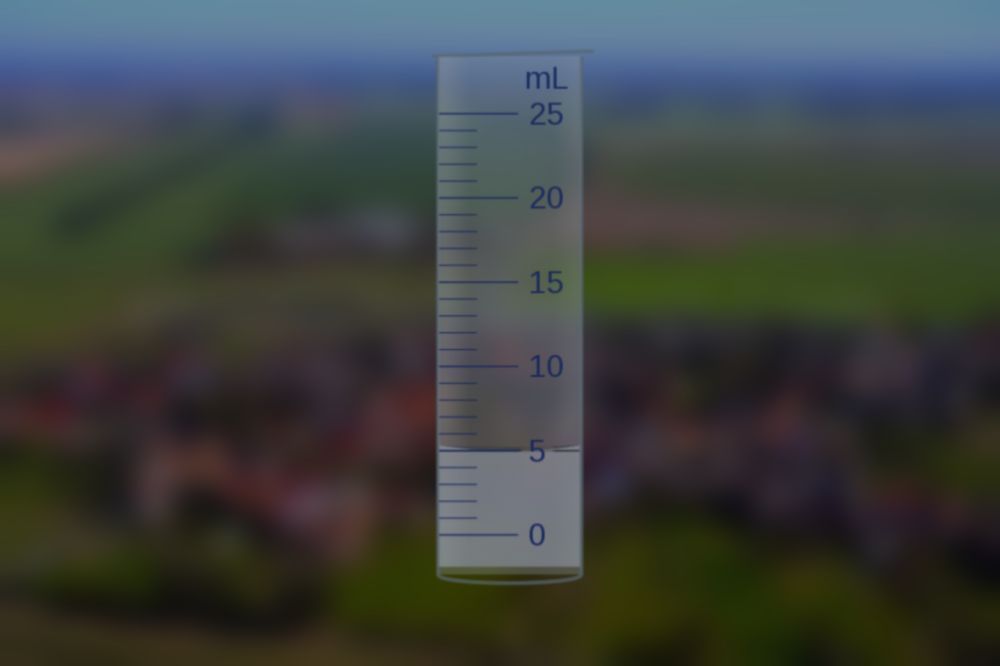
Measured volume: 5; mL
